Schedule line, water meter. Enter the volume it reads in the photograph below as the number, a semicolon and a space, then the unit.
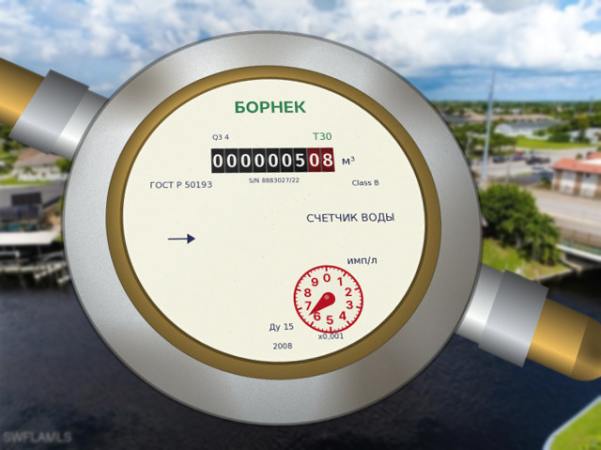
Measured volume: 5.086; m³
